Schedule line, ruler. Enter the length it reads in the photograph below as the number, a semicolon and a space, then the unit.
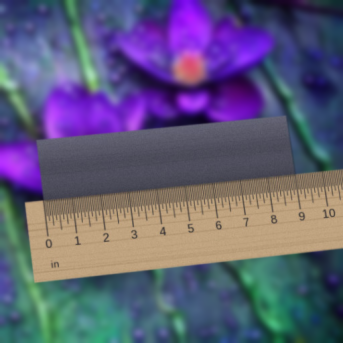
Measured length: 9; in
